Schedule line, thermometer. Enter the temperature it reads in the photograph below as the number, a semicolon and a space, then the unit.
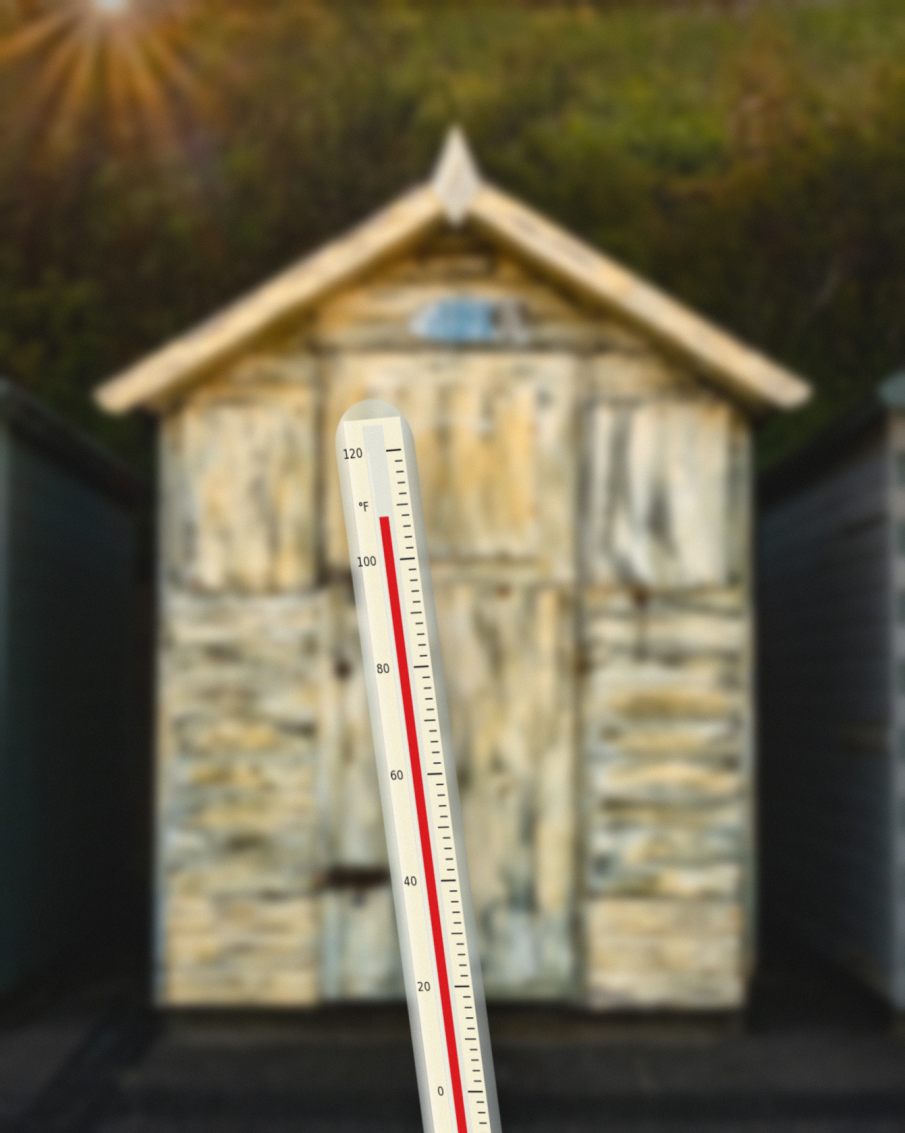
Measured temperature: 108; °F
